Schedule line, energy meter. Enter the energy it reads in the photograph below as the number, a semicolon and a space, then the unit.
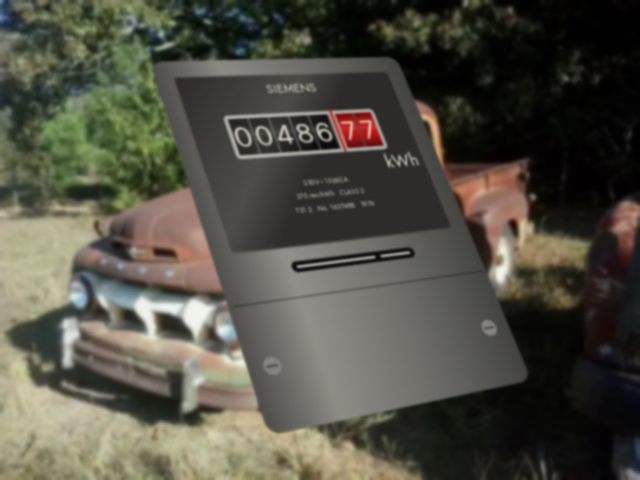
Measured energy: 486.77; kWh
